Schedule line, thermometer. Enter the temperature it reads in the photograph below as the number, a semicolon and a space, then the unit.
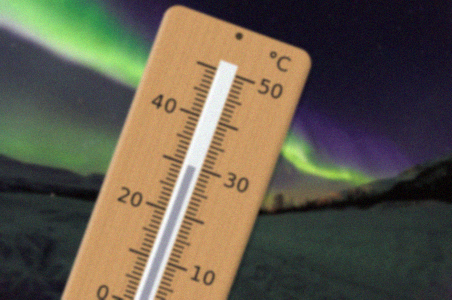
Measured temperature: 30; °C
